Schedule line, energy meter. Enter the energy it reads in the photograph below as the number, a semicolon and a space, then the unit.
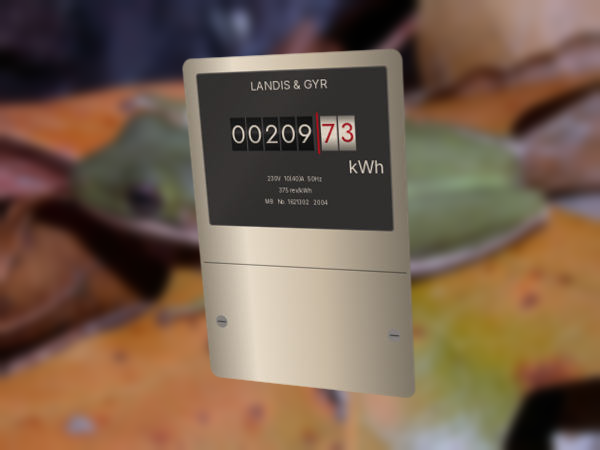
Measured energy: 209.73; kWh
